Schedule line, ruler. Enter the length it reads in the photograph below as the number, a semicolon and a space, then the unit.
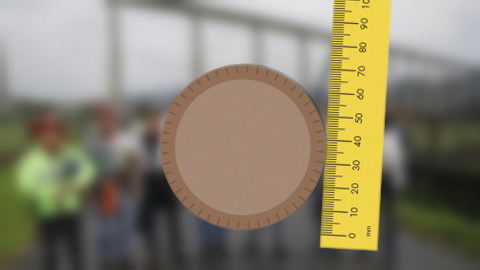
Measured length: 70; mm
